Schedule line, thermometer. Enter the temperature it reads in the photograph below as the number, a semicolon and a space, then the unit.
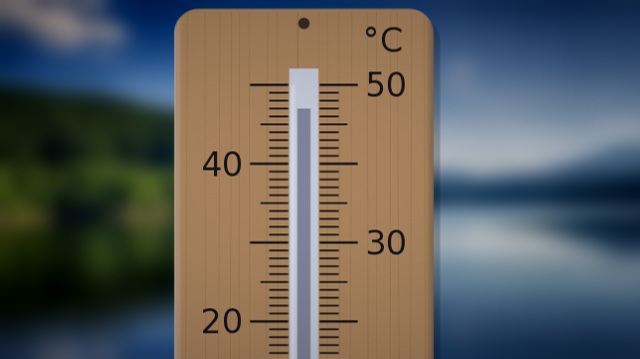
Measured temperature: 47; °C
